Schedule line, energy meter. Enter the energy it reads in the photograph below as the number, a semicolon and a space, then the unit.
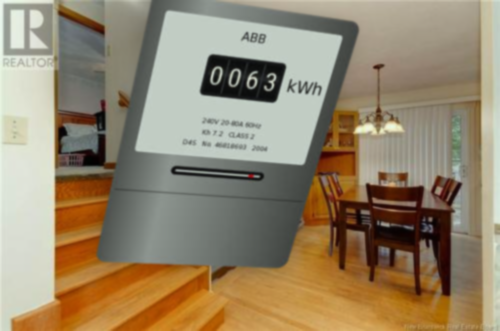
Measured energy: 63; kWh
